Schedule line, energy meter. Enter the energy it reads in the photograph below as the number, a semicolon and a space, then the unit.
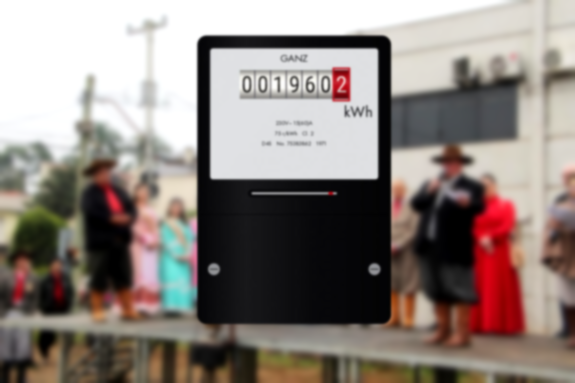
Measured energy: 1960.2; kWh
